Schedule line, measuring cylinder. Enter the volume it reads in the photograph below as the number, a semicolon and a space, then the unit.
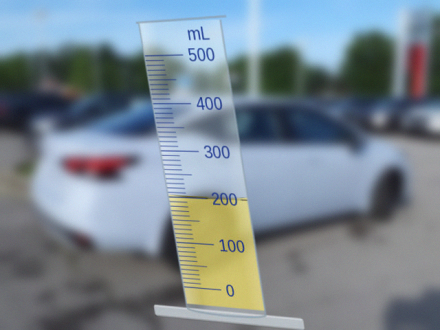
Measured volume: 200; mL
